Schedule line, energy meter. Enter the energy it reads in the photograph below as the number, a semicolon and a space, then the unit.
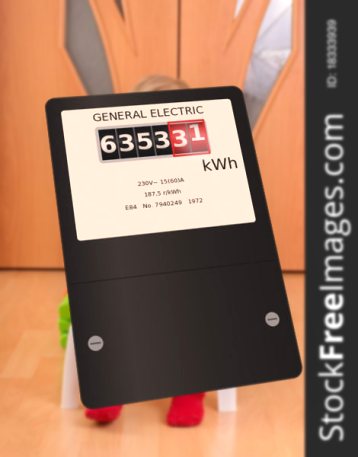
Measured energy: 6353.31; kWh
